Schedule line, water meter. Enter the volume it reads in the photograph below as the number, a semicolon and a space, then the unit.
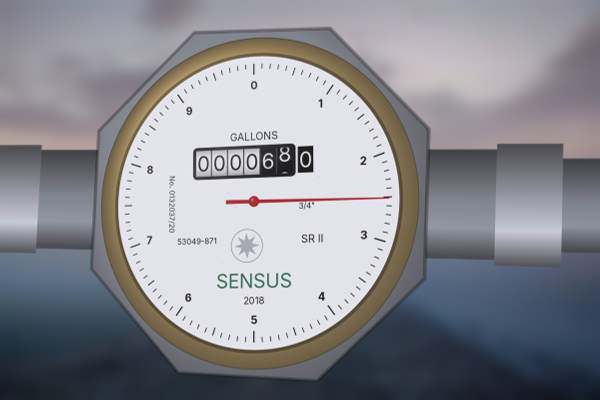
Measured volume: 682.5; gal
